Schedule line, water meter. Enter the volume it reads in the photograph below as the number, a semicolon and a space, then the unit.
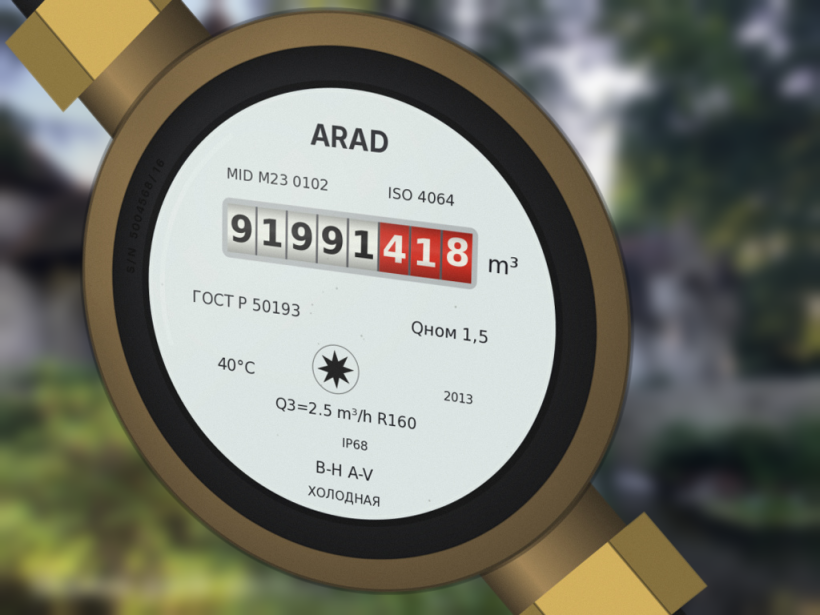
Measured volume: 91991.418; m³
